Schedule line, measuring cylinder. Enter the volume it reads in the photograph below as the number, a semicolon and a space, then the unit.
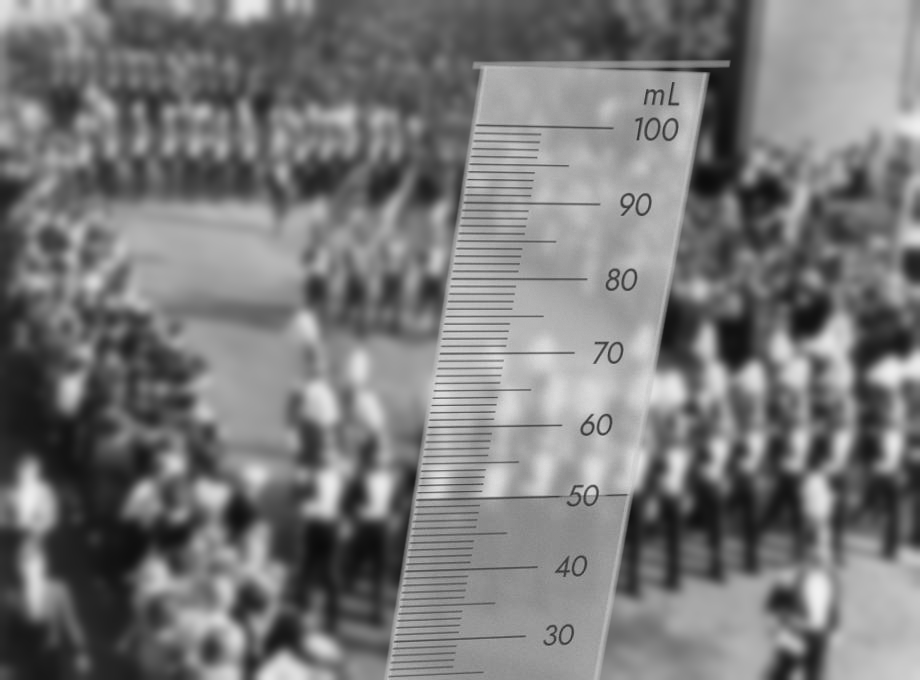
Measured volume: 50; mL
